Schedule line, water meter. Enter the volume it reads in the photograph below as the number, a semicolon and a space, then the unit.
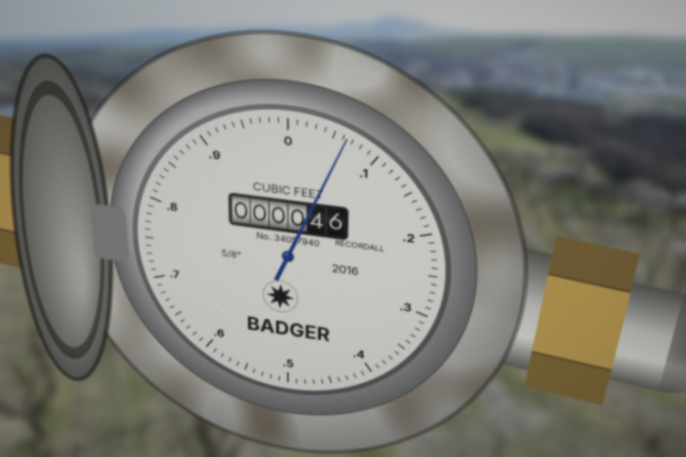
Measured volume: 46.06; ft³
